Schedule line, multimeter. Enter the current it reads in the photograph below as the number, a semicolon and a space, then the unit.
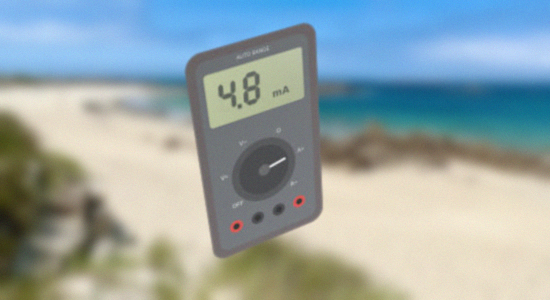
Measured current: 4.8; mA
